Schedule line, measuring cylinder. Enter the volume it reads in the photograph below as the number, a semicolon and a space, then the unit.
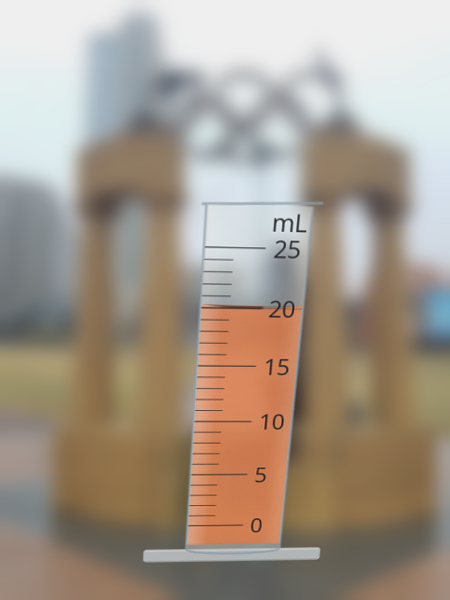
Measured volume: 20; mL
